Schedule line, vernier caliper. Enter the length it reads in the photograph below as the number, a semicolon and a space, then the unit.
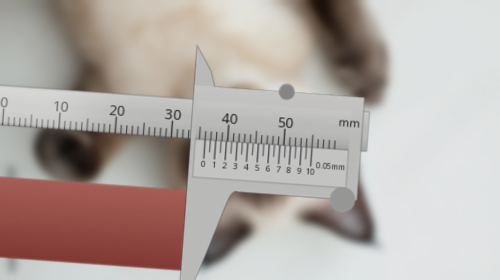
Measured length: 36.0; mm
